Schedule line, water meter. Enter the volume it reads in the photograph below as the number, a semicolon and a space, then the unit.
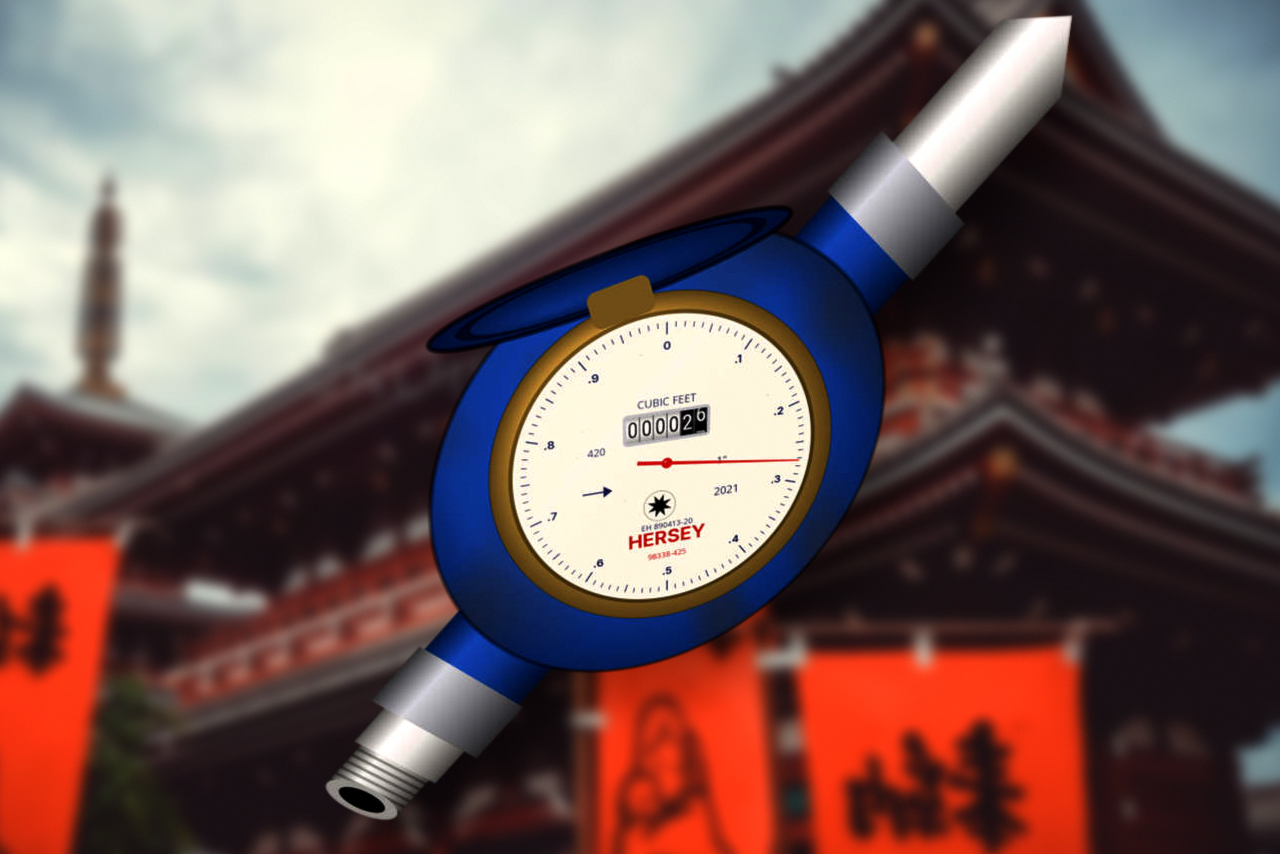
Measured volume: 26.27; ft³
